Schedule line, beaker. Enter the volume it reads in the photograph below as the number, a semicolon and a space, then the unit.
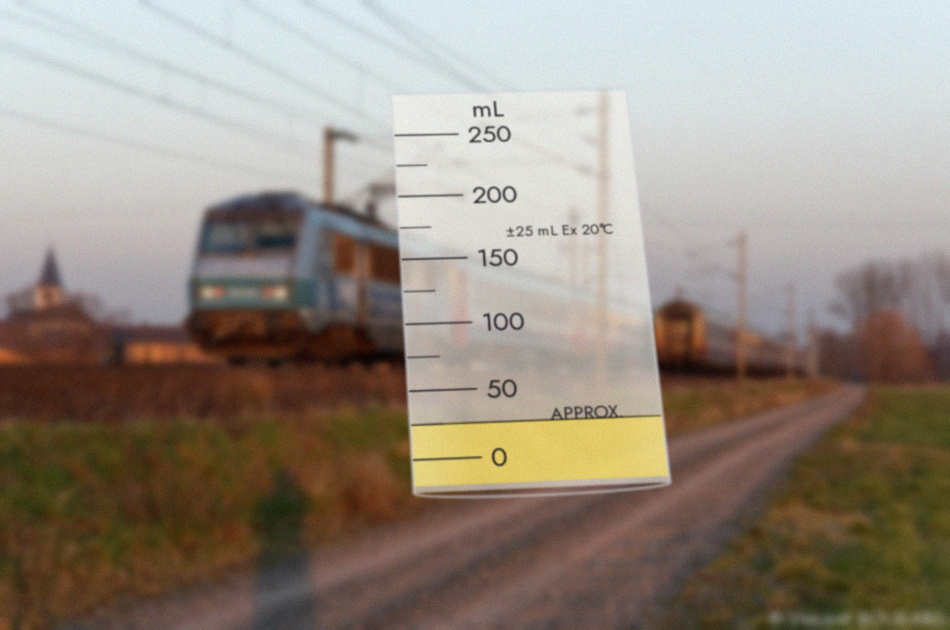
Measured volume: 25; mL
